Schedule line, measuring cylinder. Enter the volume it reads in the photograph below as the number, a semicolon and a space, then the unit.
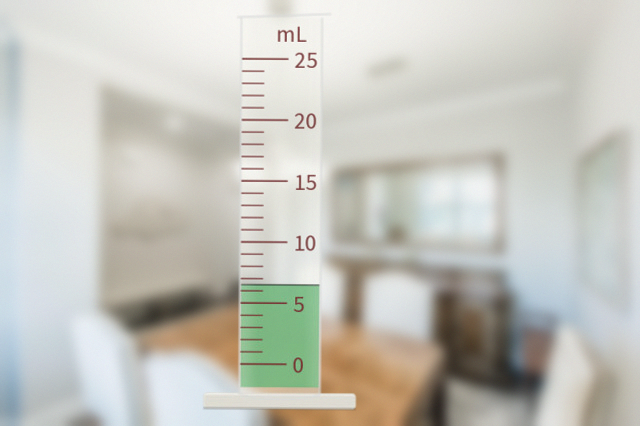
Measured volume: 6.5; mL
